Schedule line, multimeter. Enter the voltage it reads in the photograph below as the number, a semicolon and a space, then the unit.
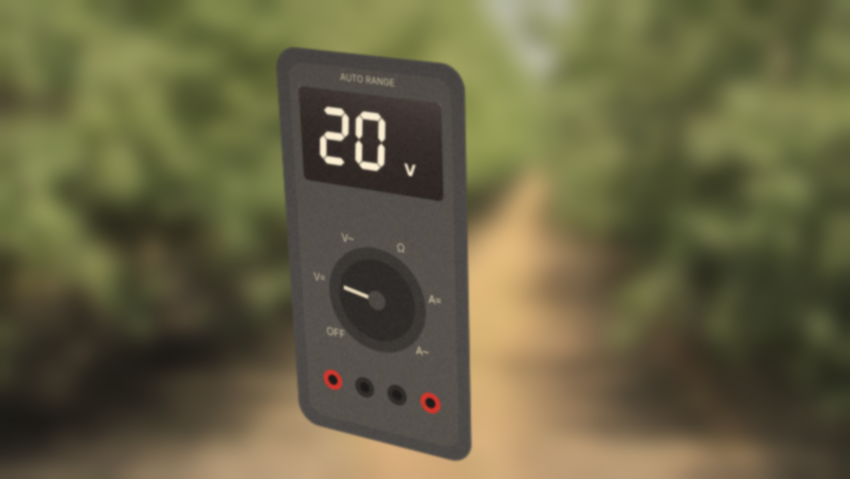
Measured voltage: 20; V
